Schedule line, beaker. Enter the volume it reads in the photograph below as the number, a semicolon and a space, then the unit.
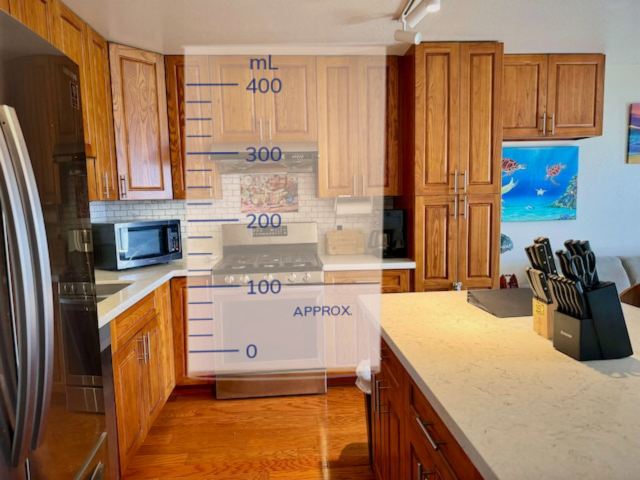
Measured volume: 100; mL
